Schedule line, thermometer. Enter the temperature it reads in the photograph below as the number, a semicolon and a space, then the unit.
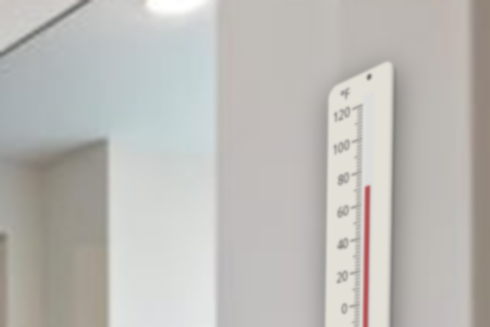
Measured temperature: 70; °F
